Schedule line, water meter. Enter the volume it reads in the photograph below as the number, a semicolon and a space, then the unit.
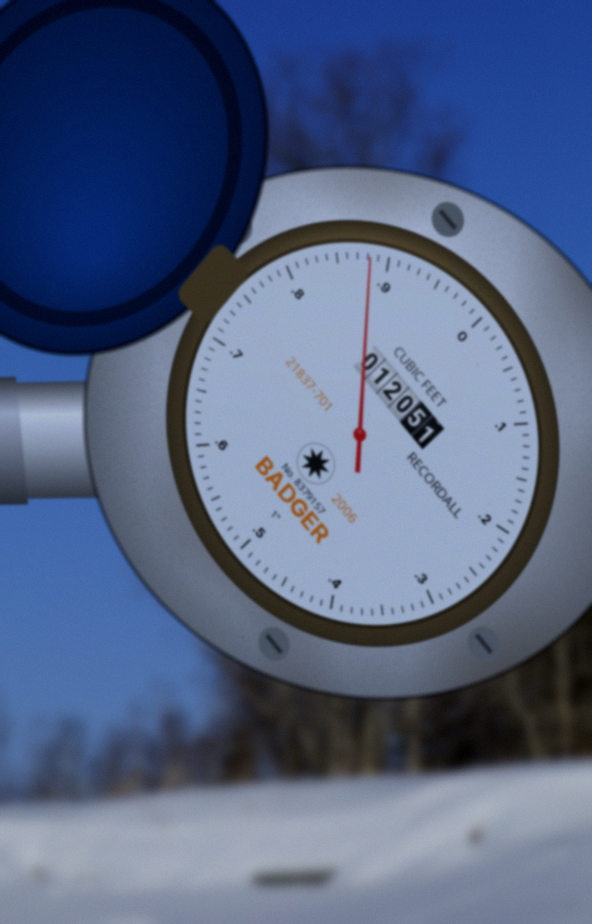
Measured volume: 12050.88; ft³
